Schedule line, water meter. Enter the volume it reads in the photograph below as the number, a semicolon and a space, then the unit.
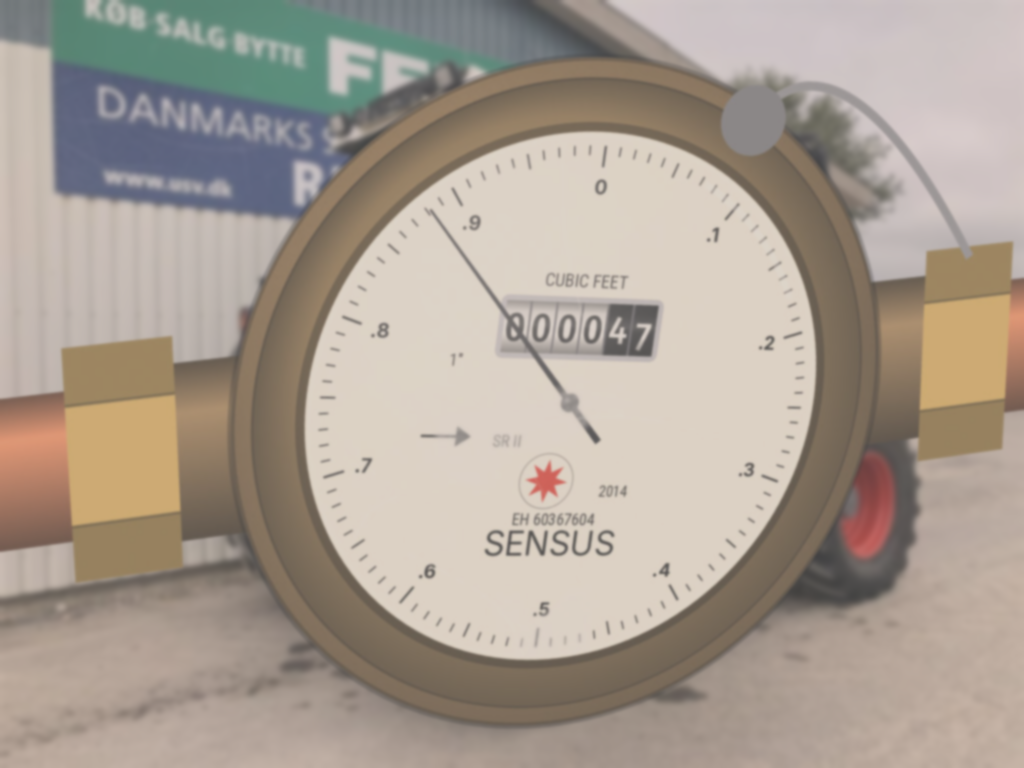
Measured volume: 46.88; ft³
